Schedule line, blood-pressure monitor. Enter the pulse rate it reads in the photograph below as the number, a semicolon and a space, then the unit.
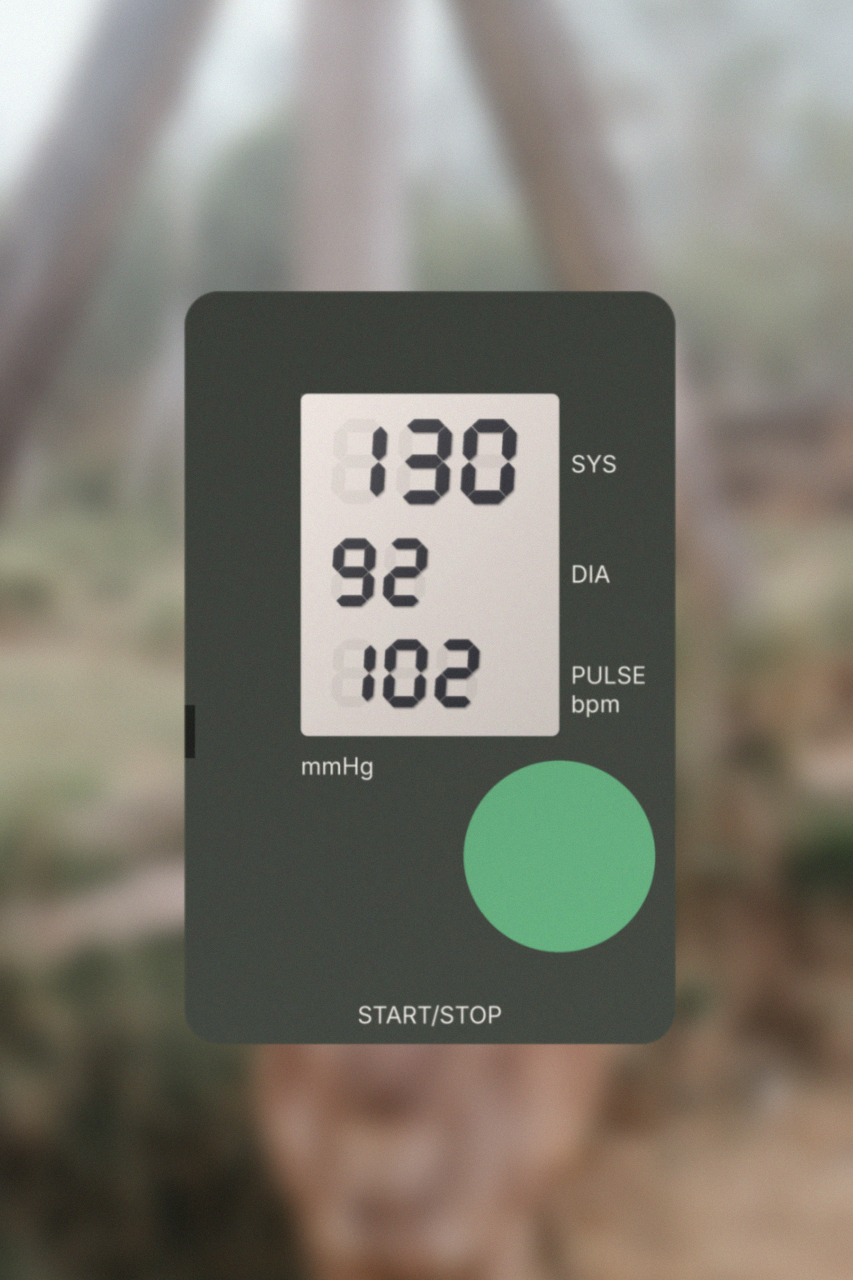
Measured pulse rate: 102; bpm
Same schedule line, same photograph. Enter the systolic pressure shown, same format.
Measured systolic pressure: 130; mmHg
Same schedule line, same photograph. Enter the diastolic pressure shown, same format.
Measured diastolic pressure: 92; mmHg
